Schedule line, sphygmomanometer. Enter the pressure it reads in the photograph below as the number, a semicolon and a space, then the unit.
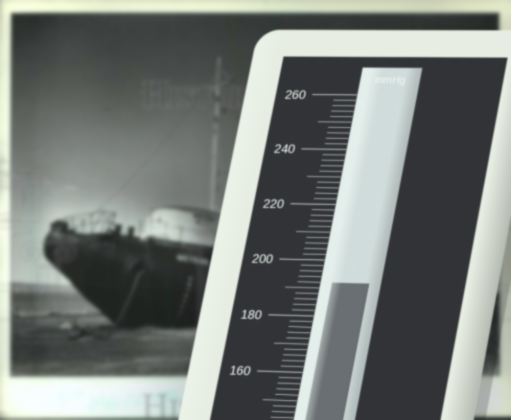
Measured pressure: 192; mmHg
